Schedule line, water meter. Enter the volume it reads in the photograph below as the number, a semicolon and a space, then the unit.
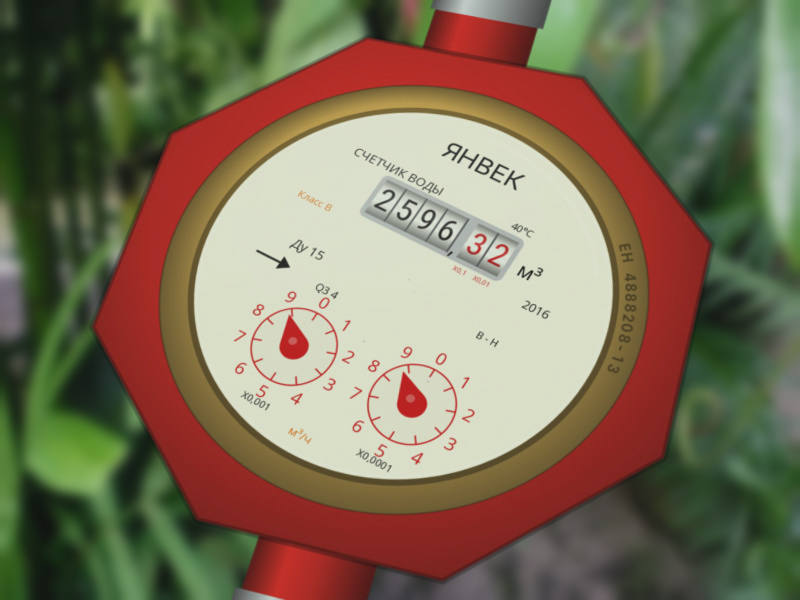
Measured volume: 2596.3288; m³
